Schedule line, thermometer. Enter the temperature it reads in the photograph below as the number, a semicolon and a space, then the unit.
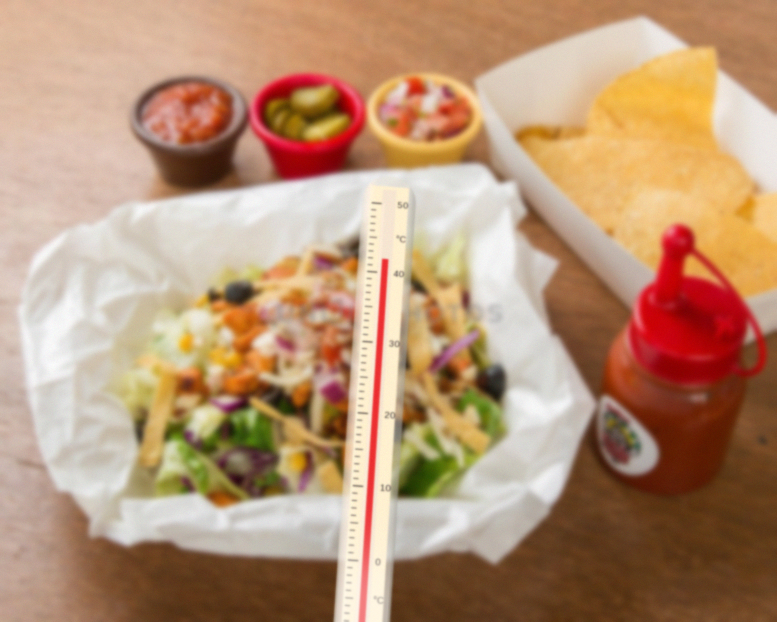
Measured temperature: 42; °C
